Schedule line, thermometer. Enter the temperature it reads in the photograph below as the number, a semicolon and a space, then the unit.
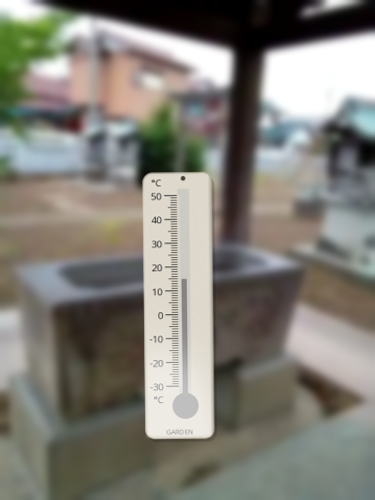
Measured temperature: 15; °C
